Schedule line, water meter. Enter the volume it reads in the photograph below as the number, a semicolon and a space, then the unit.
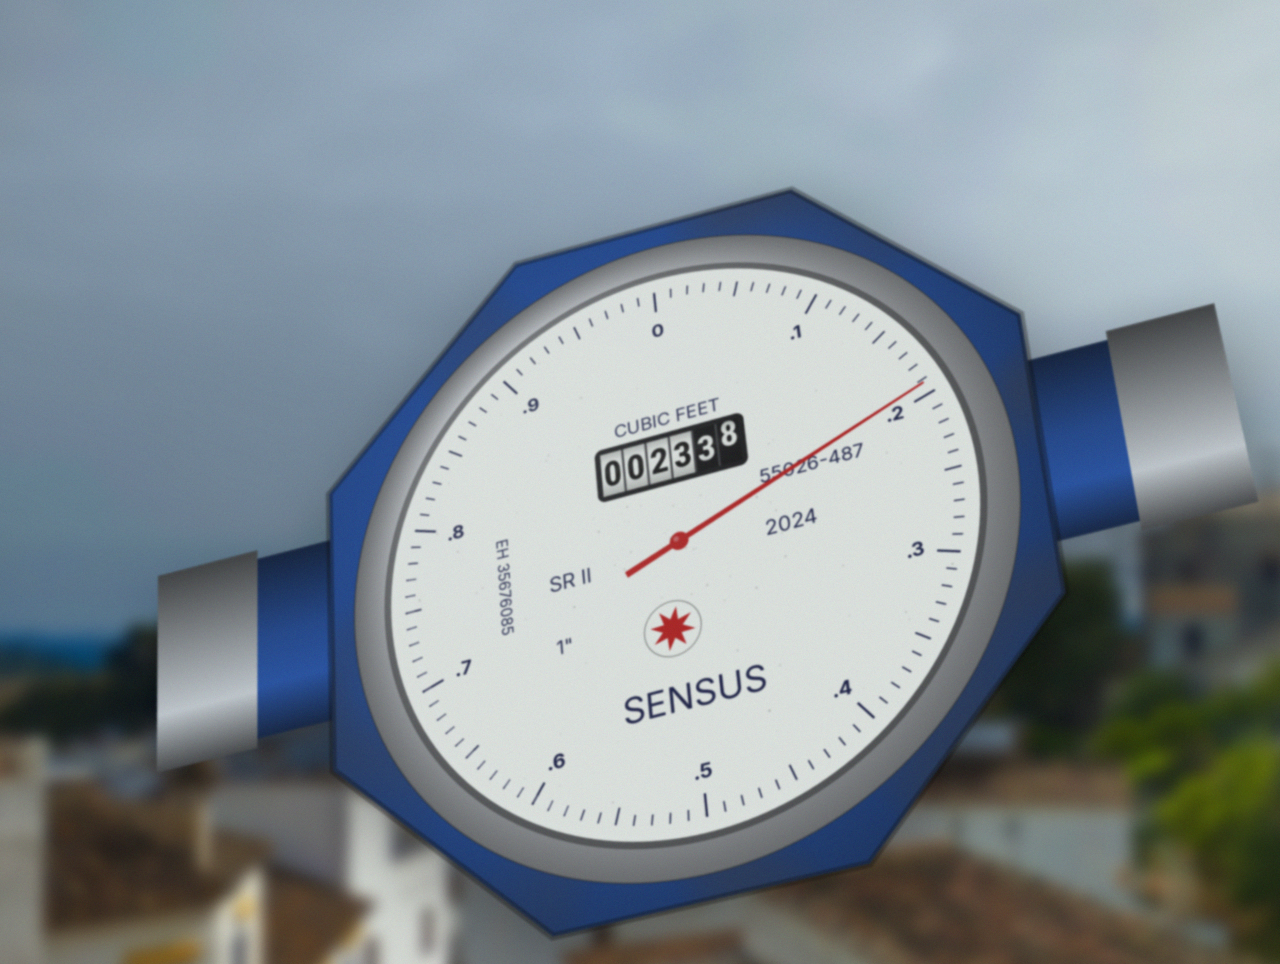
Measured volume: 2338.19; ft³
